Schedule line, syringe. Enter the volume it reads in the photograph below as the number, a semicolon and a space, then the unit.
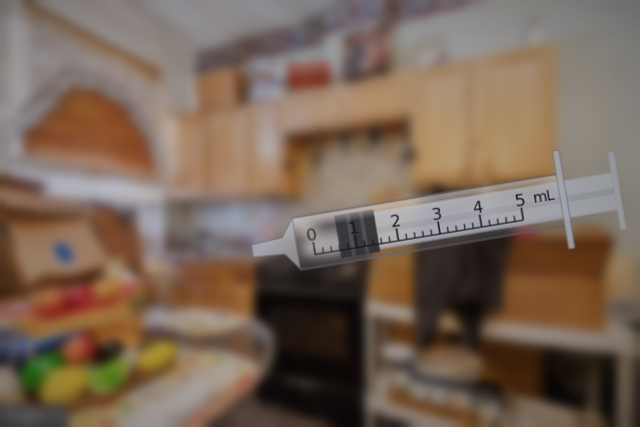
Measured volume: 0.6; mL
